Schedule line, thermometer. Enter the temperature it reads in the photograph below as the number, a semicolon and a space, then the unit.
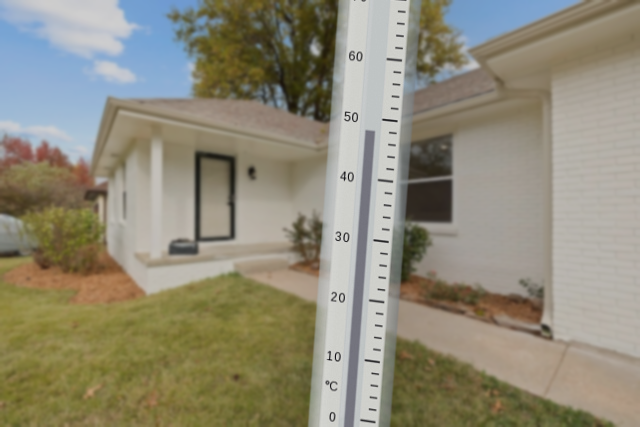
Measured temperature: 48; °C
